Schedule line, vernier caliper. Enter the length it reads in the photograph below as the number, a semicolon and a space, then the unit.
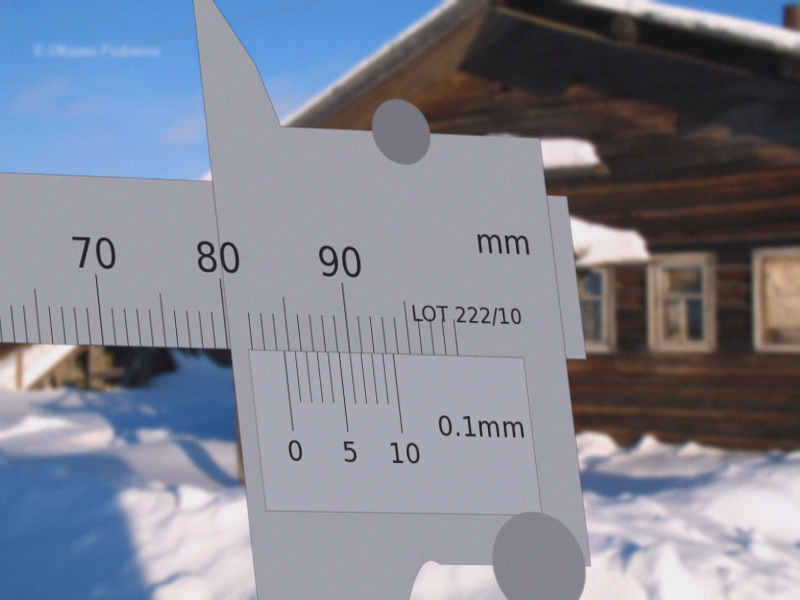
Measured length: 84.6; mm
